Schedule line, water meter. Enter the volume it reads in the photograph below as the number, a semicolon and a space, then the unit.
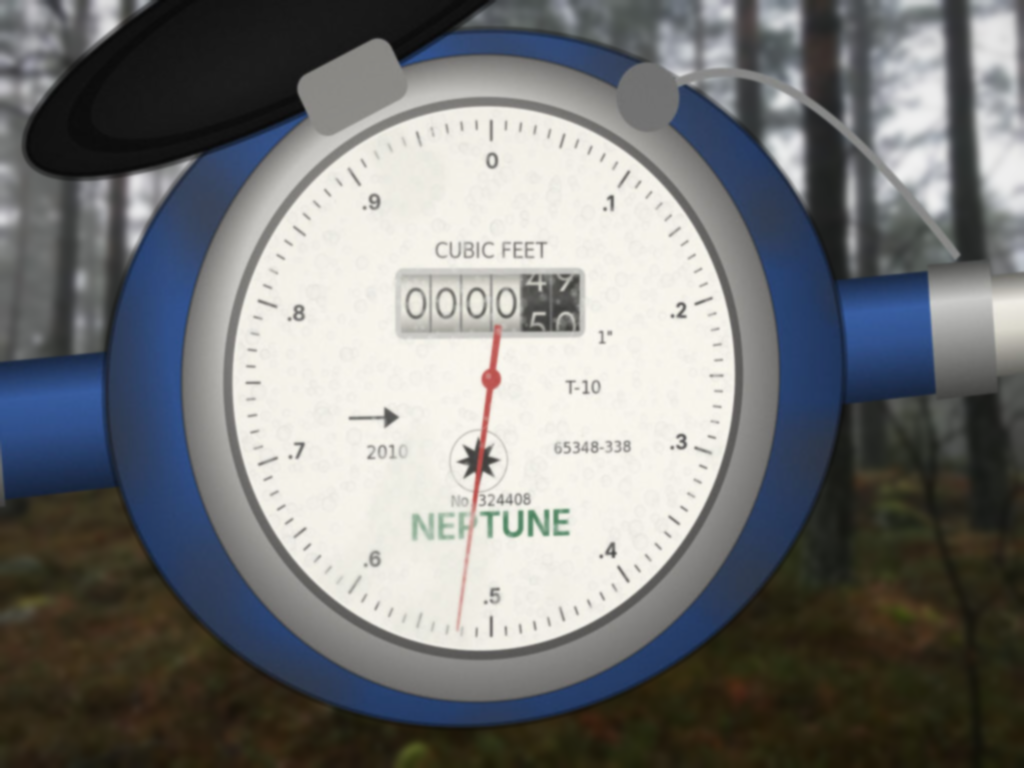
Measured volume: 49.52; ft³
